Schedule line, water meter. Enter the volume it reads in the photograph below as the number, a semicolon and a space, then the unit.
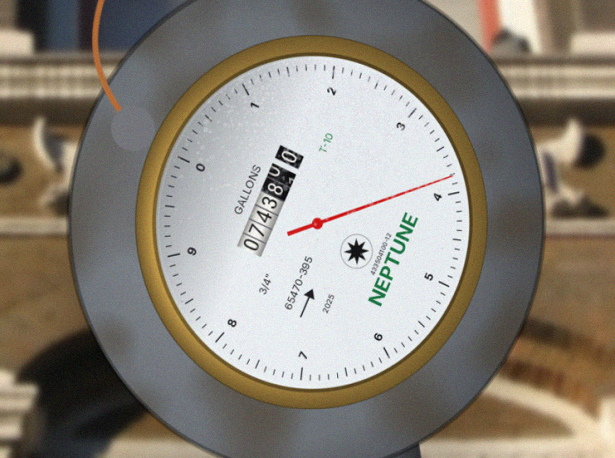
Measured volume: 743803.8; gal
